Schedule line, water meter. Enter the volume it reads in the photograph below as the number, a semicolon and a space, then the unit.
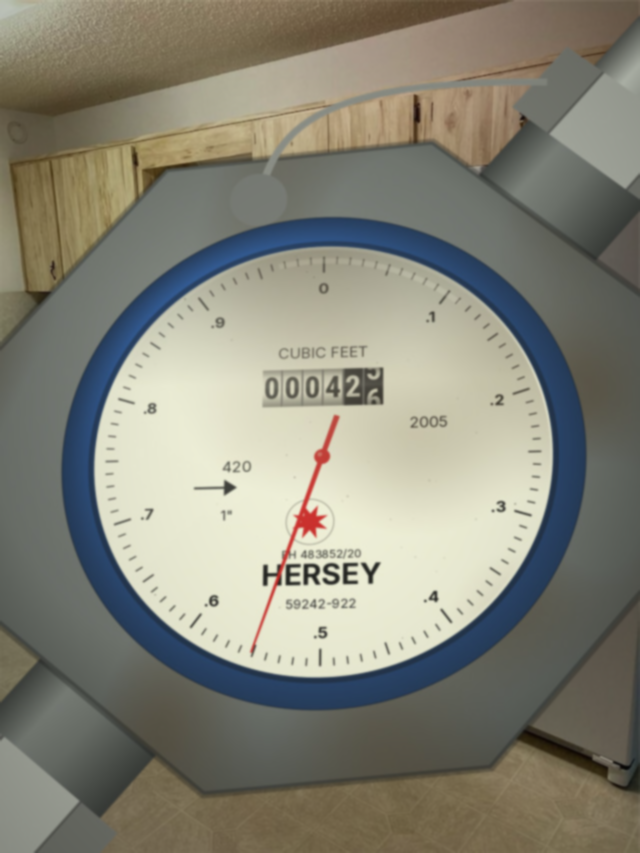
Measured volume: 425.55; ft³
